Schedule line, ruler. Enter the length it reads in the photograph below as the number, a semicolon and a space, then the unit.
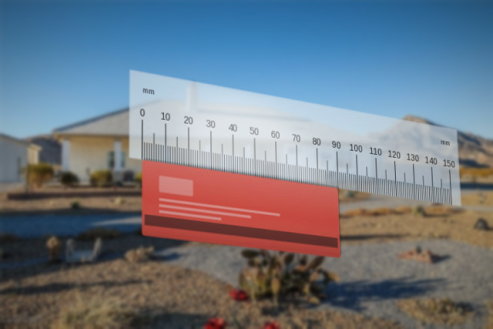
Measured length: 90; mm
